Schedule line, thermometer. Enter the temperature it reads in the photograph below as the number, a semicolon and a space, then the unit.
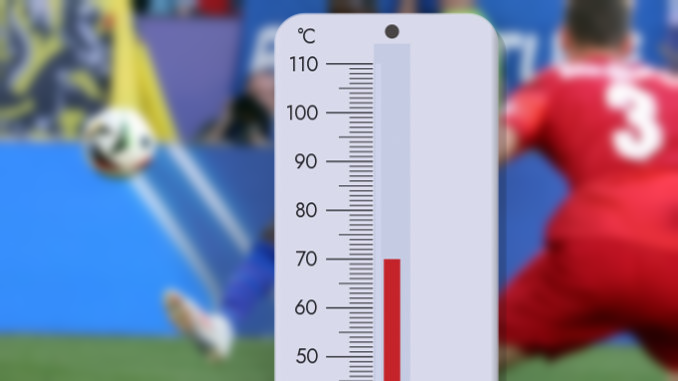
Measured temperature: 70; °C
